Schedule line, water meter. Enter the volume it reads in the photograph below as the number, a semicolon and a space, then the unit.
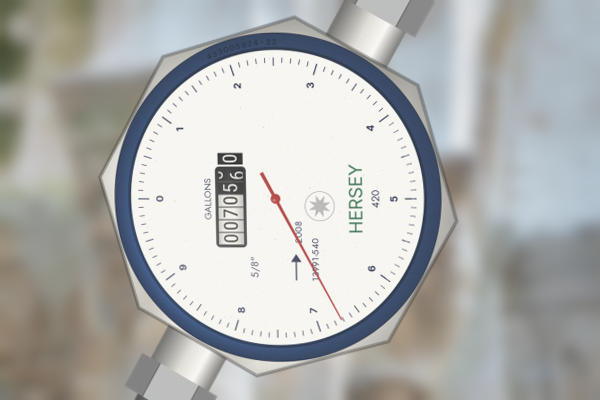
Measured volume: 70556.7; gal
